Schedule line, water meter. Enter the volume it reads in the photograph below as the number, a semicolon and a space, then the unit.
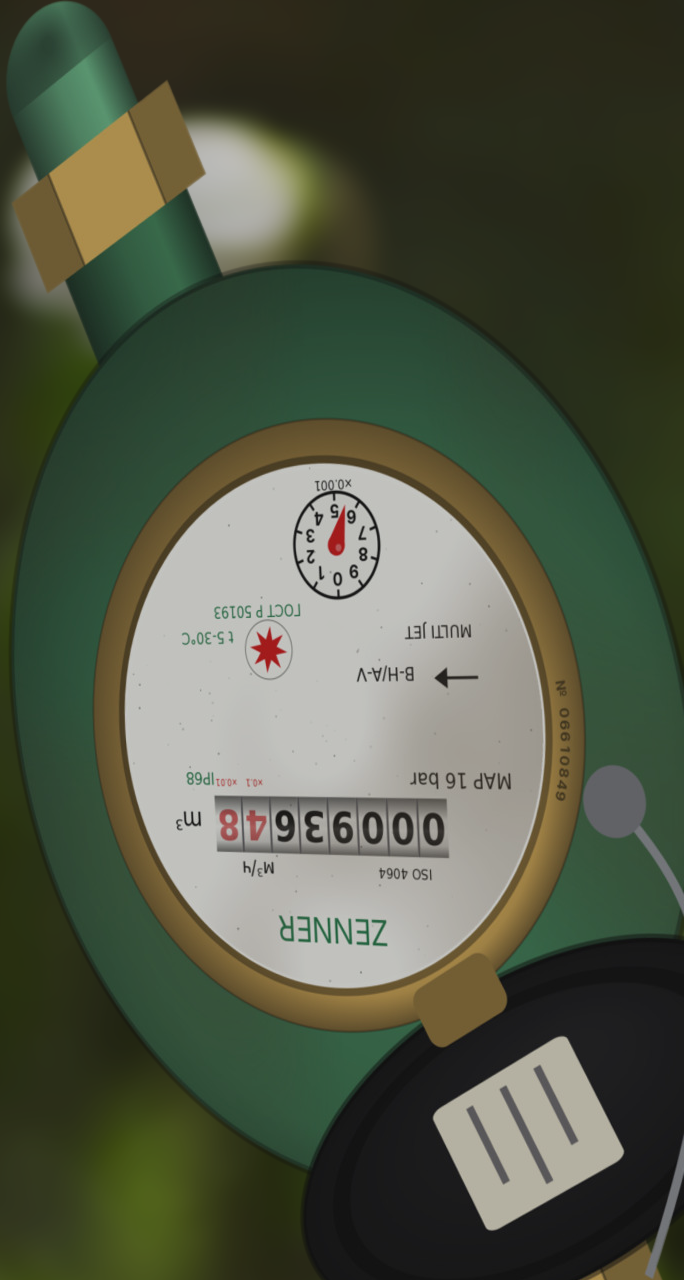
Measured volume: 936.485; m³
